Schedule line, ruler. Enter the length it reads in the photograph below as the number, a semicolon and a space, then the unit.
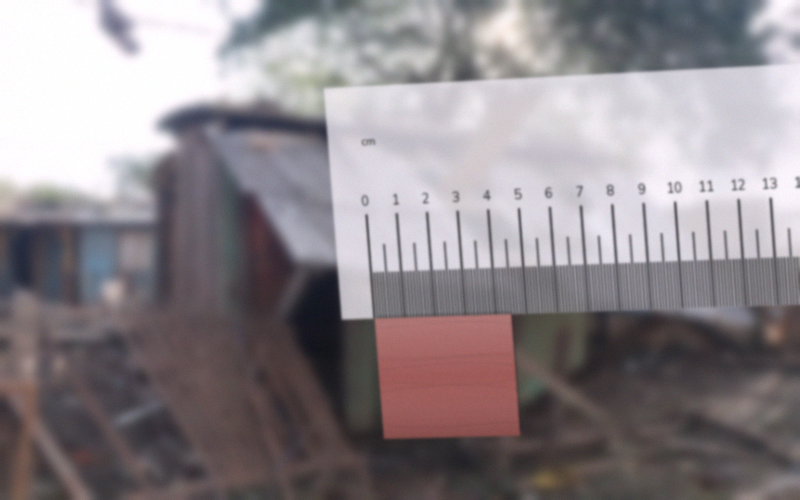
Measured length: 4.5; cm
